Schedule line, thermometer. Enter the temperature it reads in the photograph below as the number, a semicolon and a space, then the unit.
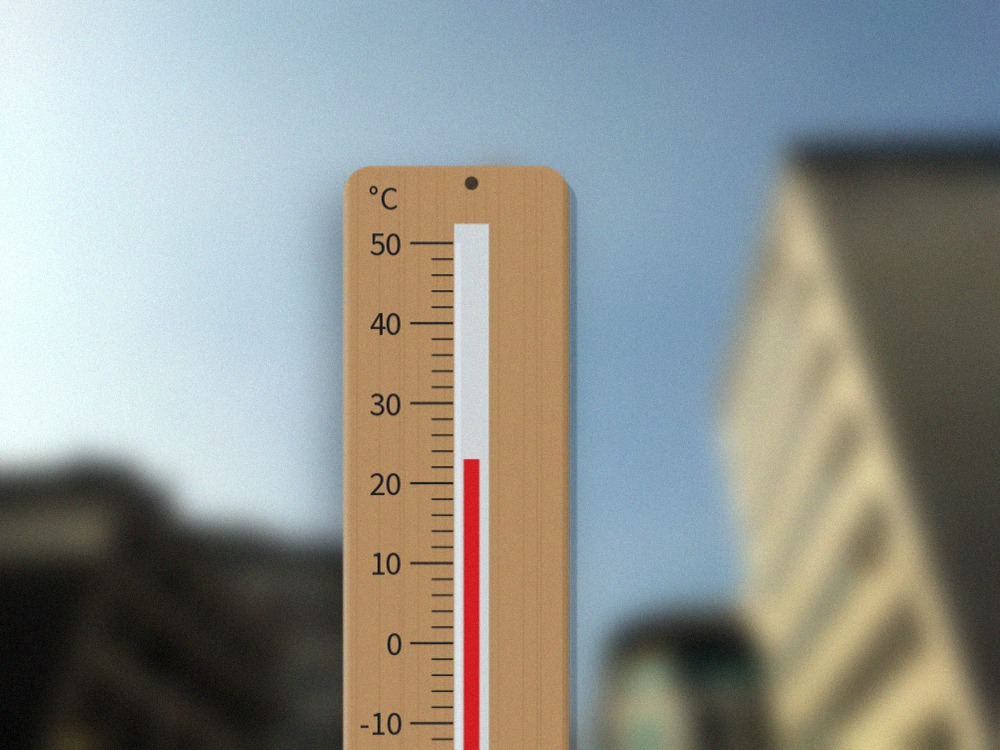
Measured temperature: 23; °C
